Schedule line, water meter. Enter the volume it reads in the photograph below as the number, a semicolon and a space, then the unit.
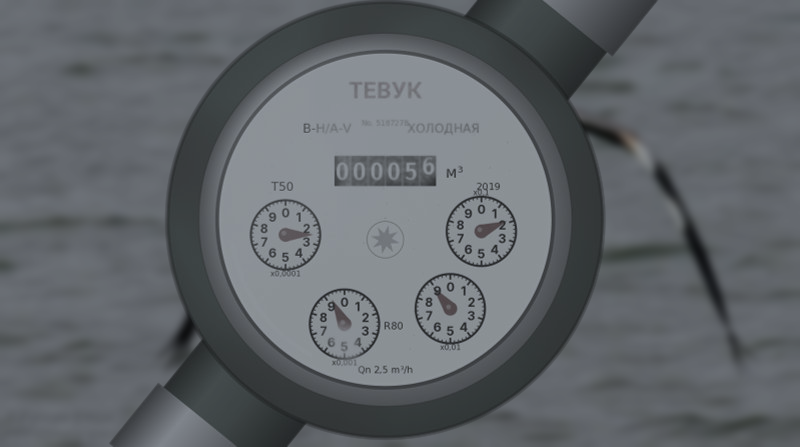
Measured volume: 56.1892; m³
